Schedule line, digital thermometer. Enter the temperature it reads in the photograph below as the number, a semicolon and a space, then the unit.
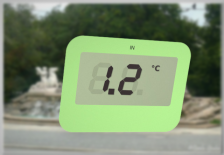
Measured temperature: 1.2; °C
